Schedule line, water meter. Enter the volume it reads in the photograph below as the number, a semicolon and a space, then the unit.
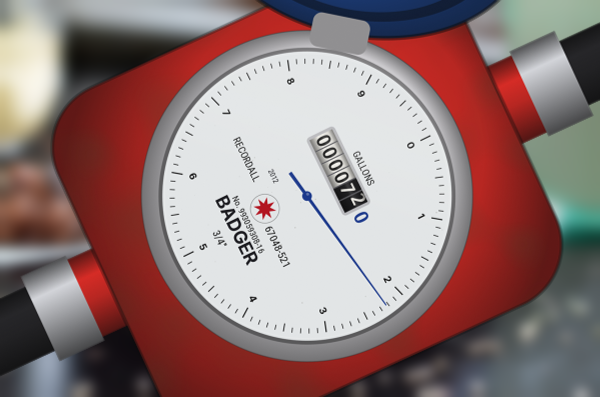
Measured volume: 722.2; gal
